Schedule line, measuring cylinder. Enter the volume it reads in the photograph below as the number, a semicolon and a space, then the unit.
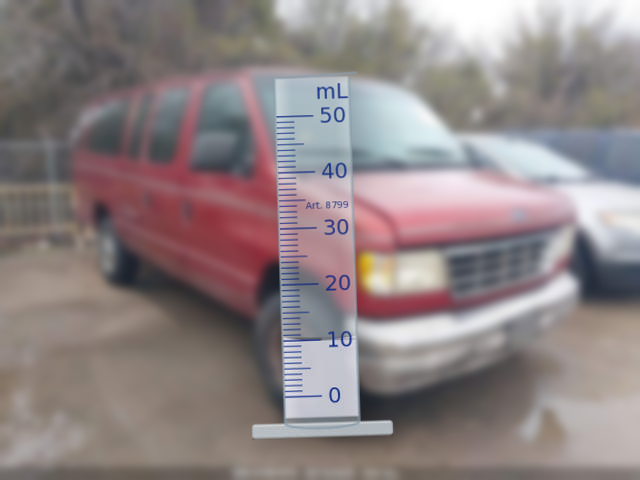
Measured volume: 10; mL
